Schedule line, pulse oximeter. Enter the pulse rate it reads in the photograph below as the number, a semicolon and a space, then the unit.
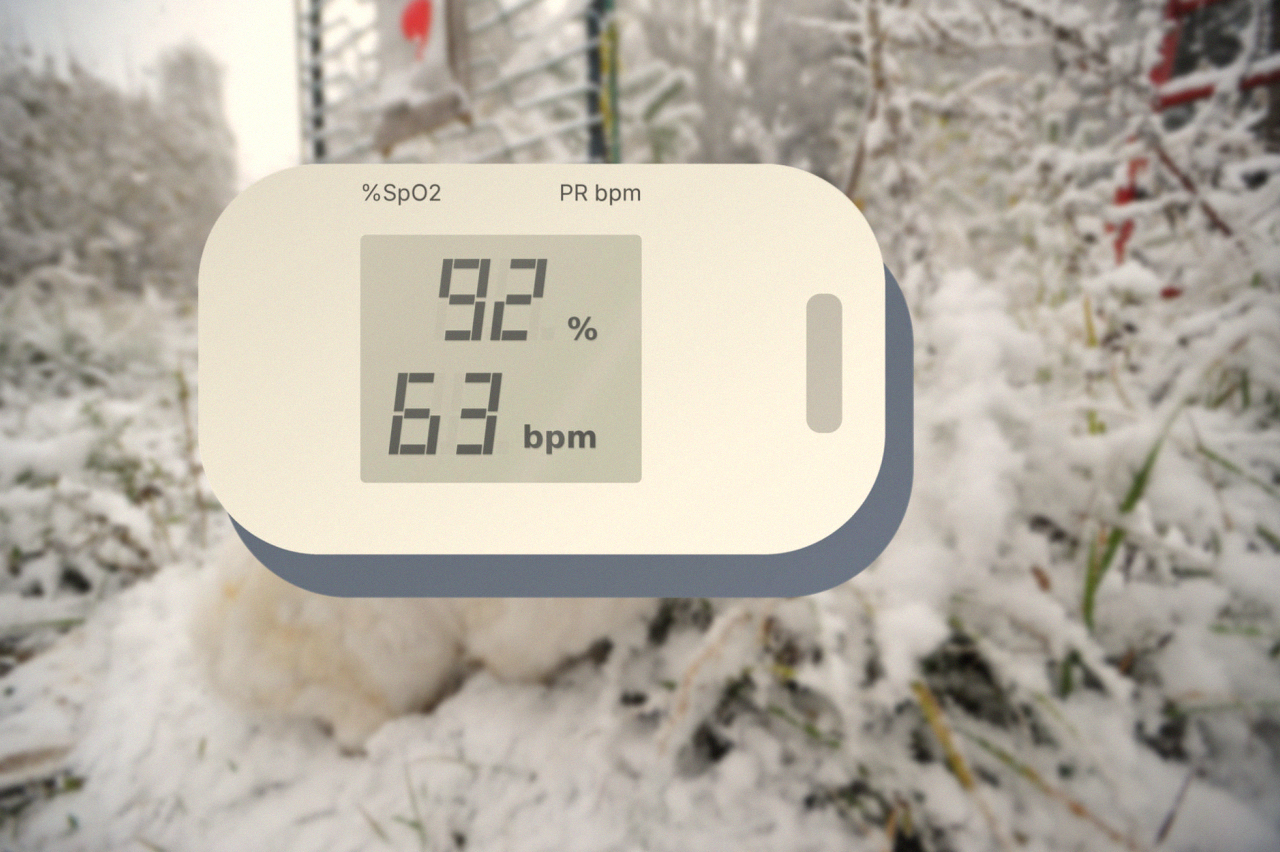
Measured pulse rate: 63; bpm
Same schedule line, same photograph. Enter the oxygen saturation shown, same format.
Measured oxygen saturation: 92; %
